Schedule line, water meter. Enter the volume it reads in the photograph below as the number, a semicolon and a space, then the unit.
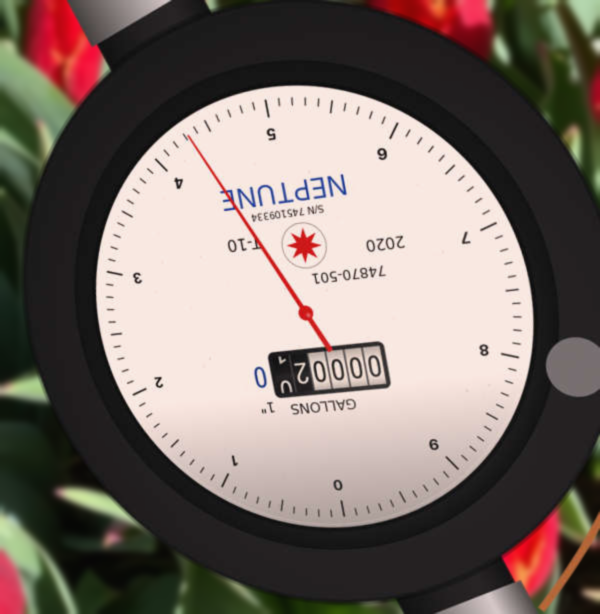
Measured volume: 204.3; gal
